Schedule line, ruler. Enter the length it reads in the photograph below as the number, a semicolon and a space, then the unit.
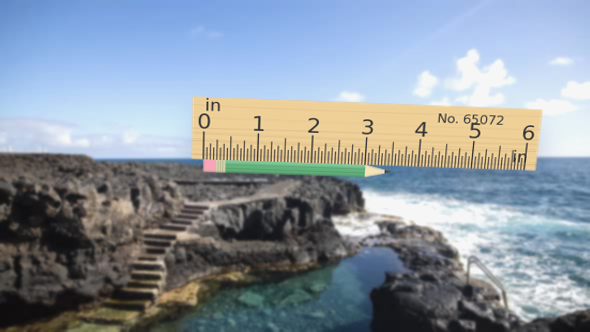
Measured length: 3.5; in
